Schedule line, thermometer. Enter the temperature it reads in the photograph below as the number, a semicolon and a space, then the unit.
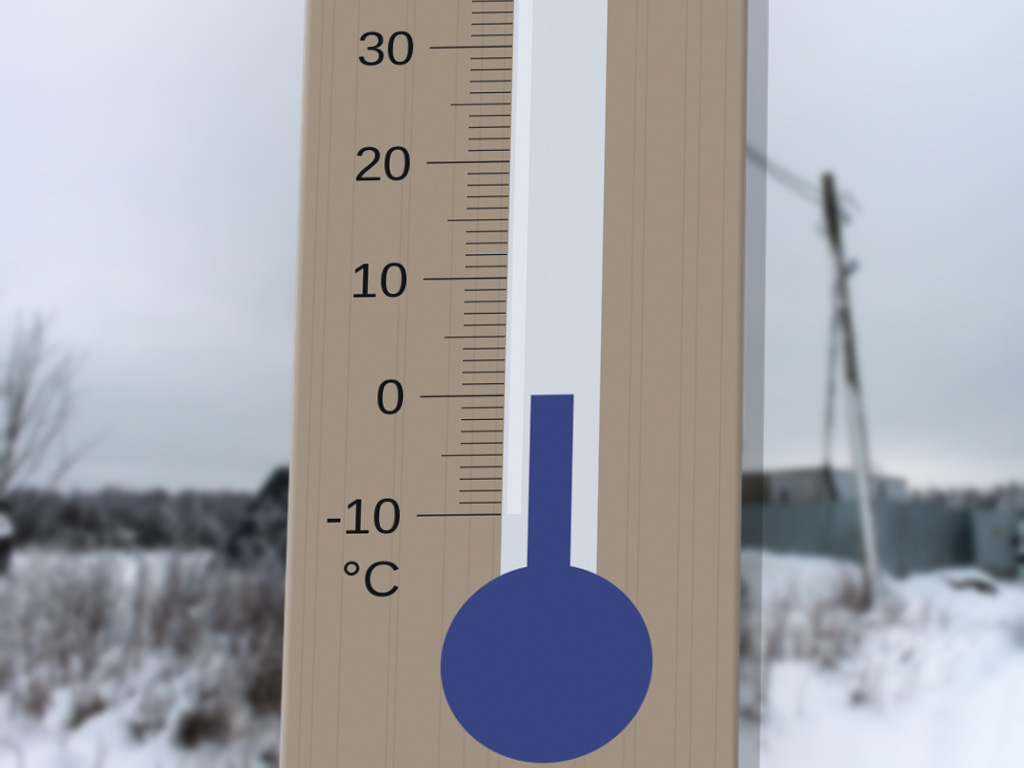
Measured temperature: 0; °C
